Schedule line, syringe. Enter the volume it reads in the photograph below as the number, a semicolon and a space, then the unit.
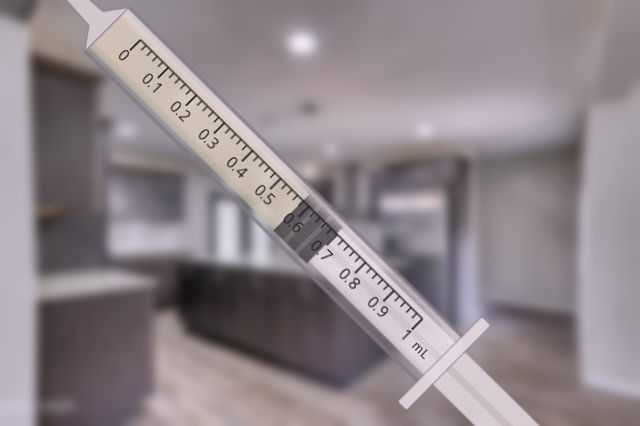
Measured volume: 0.58; mL
